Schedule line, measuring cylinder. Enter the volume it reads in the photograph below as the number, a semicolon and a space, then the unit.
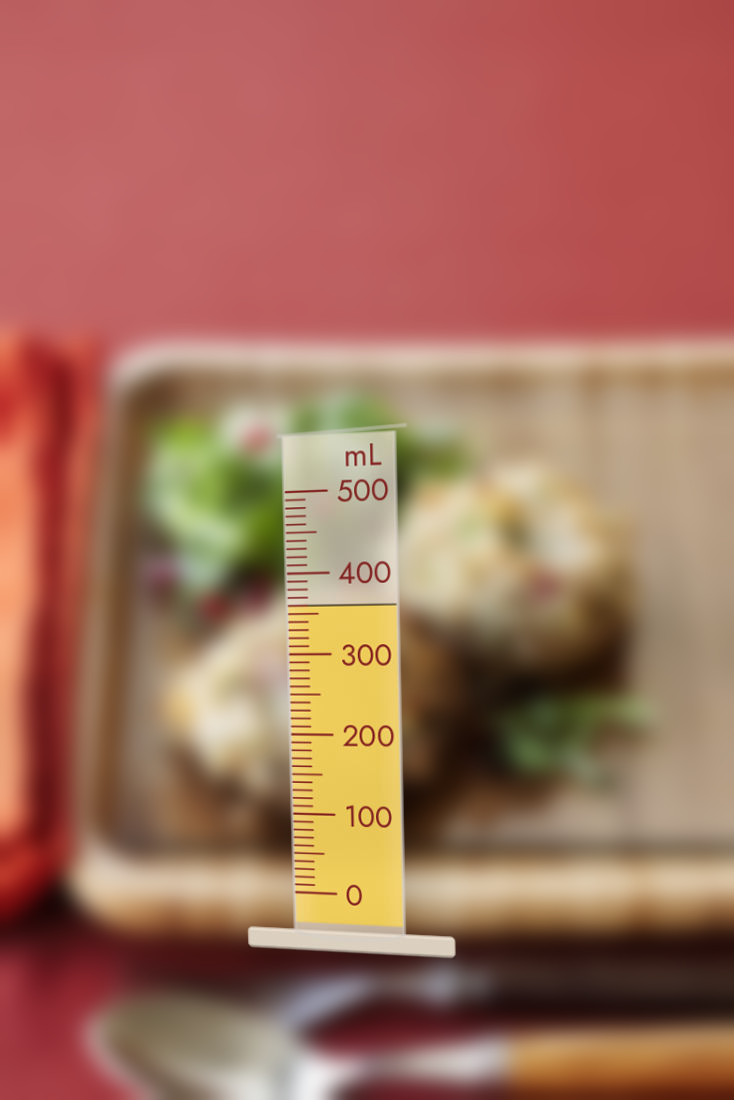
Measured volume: 360; mL
